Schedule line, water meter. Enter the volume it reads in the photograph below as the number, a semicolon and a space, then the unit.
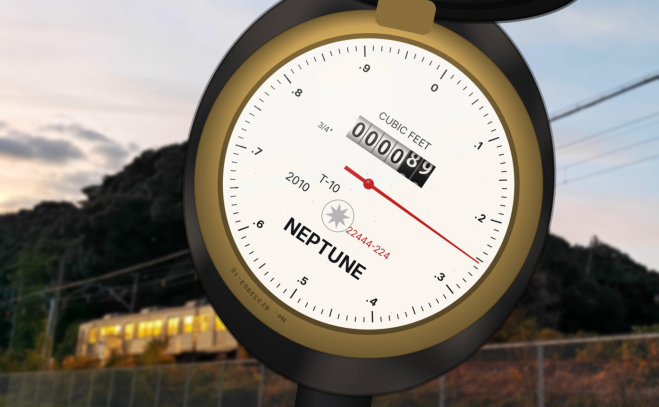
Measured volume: 89.25; ft³
